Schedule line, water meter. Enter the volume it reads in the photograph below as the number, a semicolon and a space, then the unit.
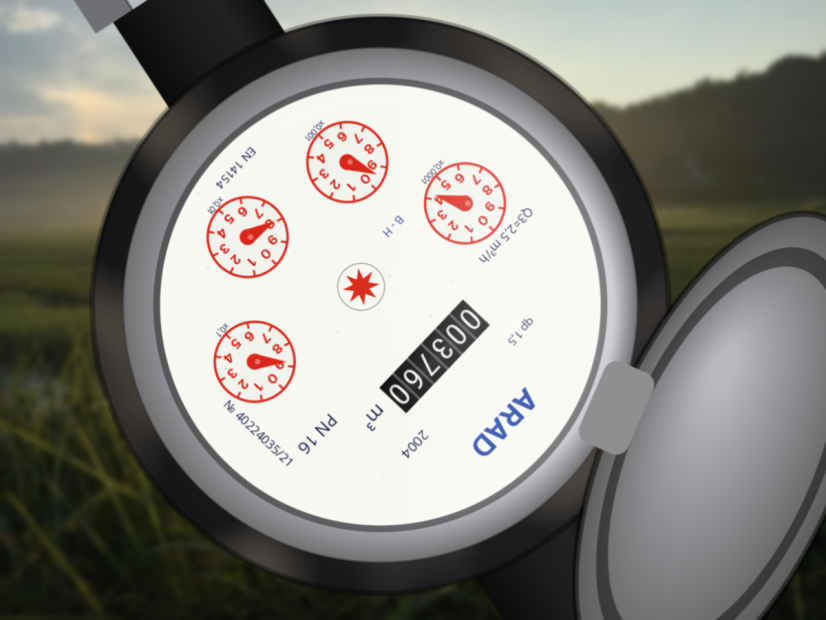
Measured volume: 3760.8794; m³
